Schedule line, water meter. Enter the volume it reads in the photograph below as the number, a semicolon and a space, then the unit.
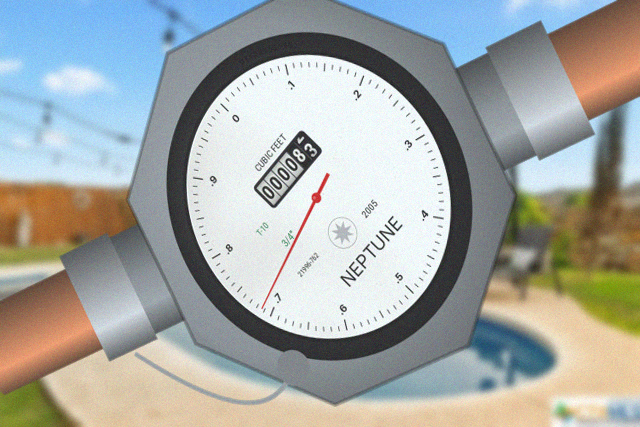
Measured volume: 82.71; ft³
